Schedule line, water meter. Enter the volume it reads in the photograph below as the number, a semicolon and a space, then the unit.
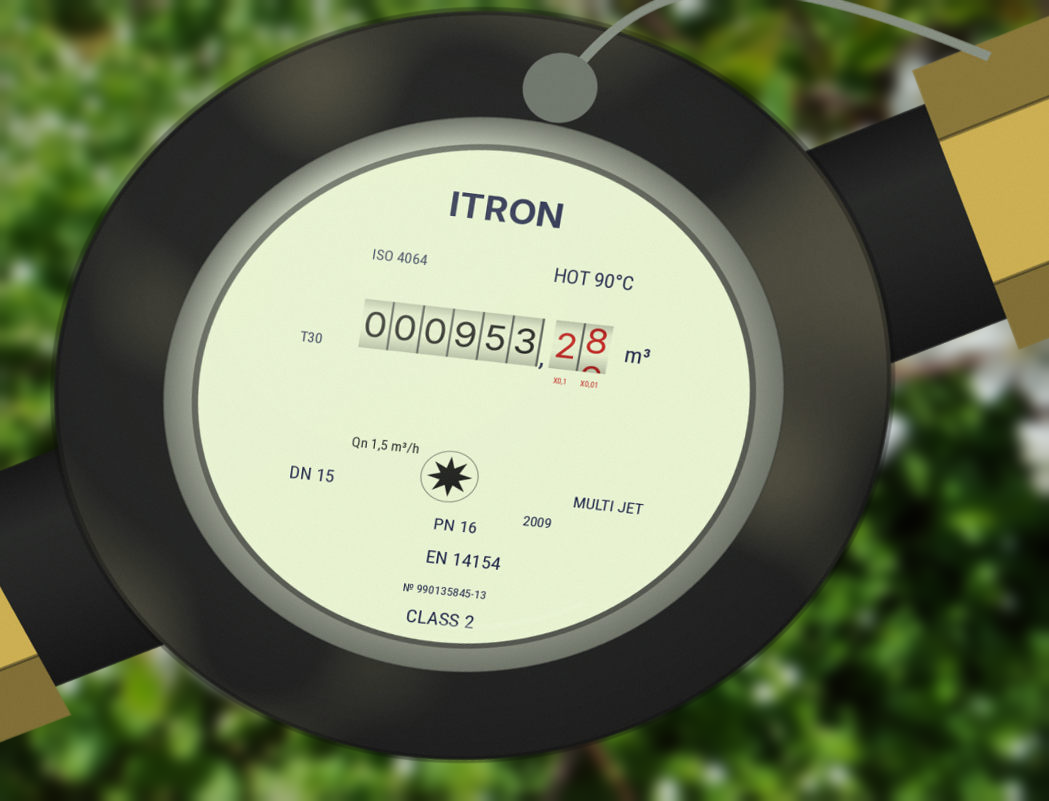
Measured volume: 953.28; m³
